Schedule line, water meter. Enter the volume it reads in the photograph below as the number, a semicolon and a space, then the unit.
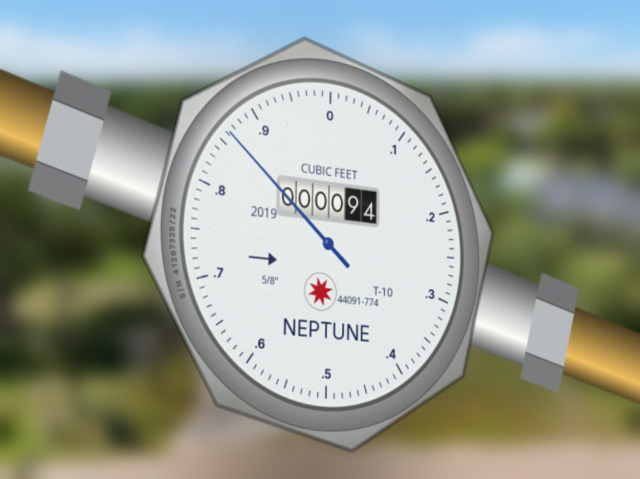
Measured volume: 93.86; ft³
